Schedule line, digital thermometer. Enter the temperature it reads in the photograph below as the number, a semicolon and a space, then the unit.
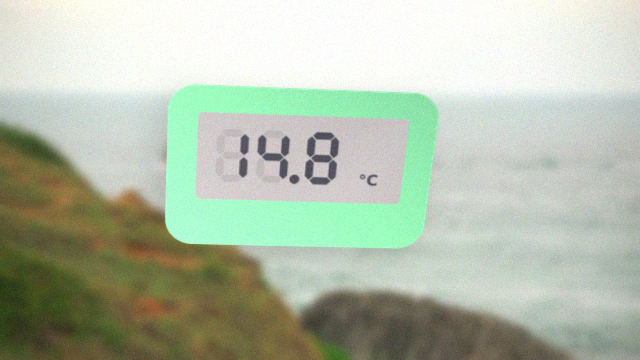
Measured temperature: 14.8; °C
